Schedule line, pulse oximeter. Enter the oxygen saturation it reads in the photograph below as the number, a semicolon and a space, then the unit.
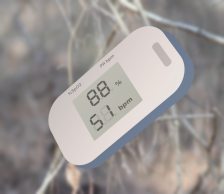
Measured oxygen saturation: 88; %
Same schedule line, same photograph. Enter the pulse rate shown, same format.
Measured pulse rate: 51; bpm
